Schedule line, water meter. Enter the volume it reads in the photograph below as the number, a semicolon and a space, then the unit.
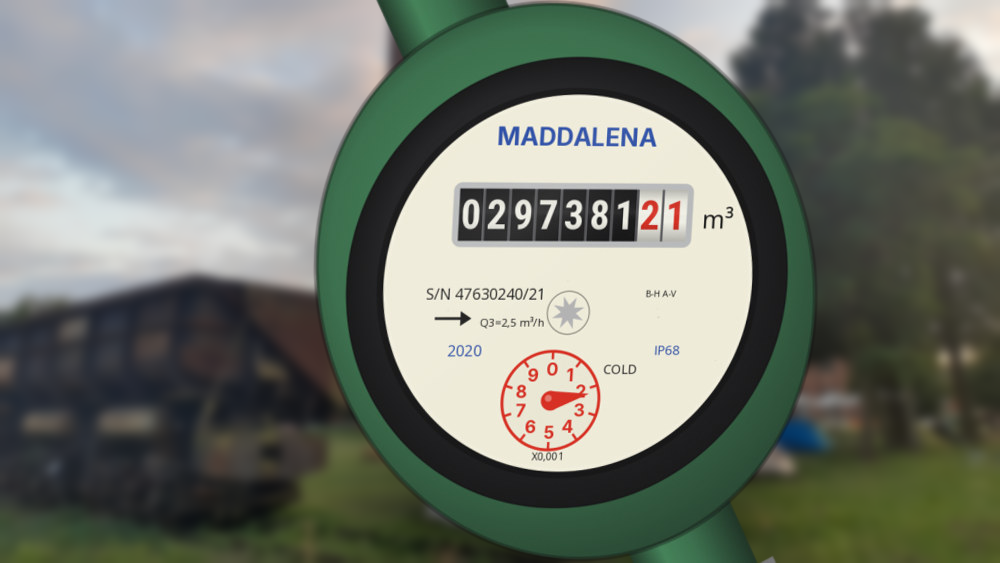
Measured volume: 297381.212; m³
